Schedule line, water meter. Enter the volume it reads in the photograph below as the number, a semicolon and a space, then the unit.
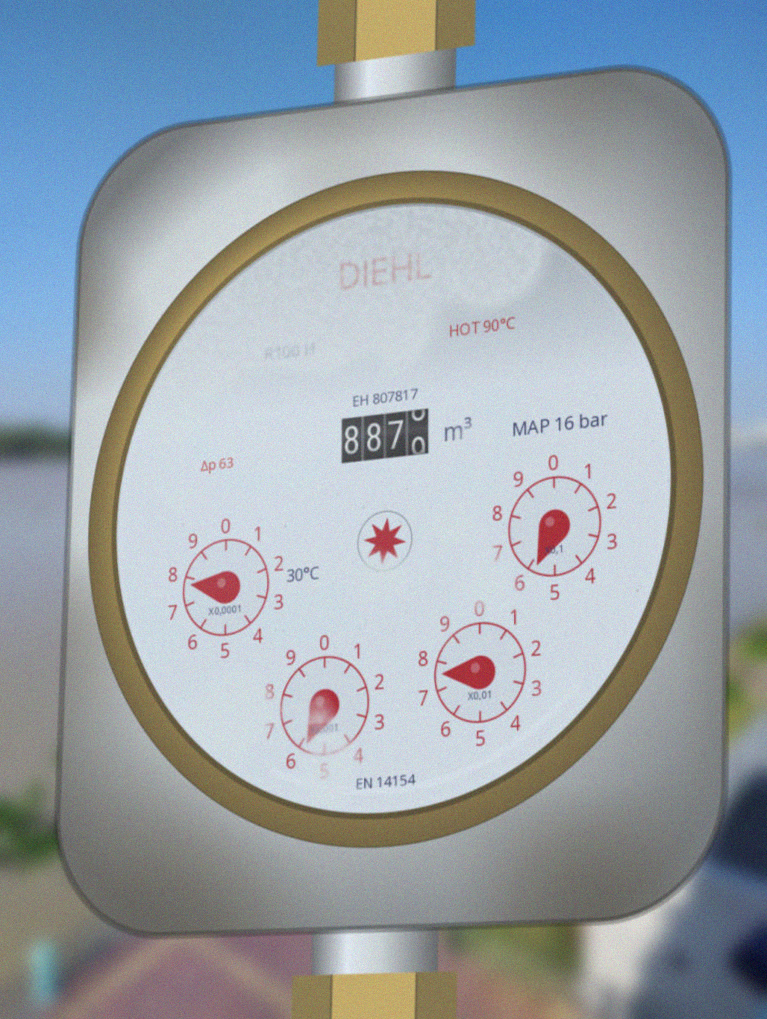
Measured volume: 8878.5757; m³
